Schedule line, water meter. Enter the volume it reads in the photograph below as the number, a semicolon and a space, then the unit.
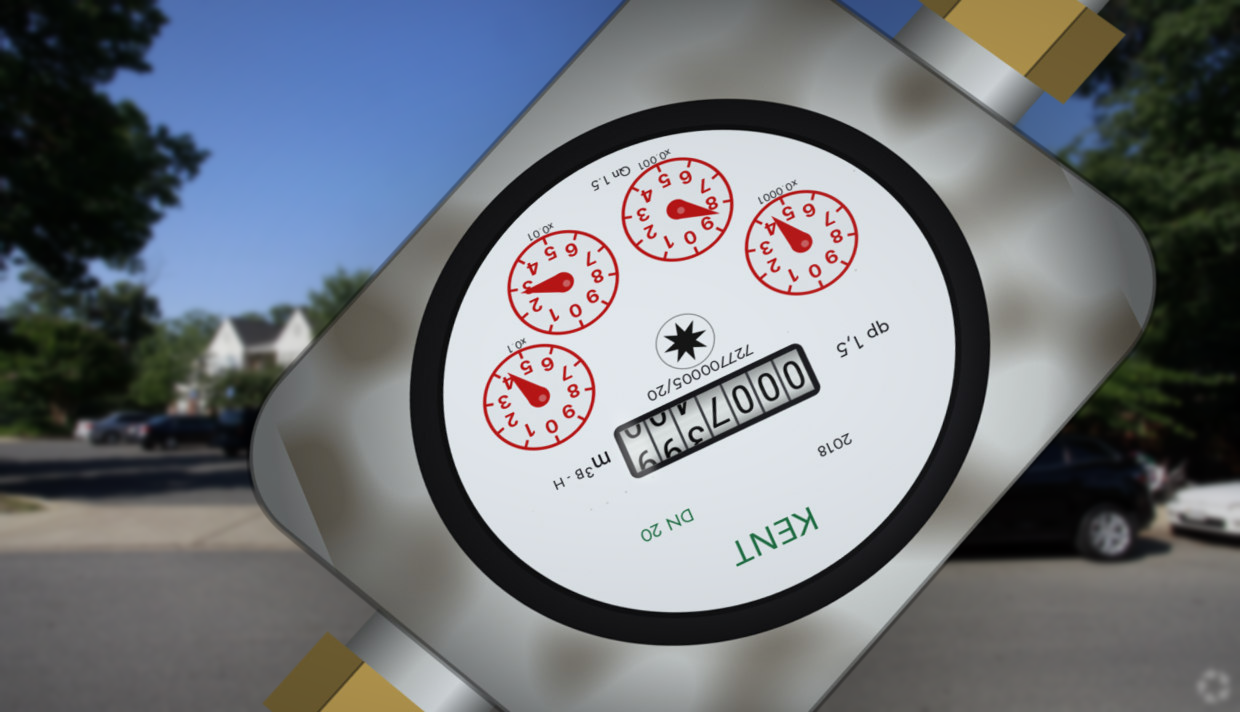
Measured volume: 7399.4284; m³
